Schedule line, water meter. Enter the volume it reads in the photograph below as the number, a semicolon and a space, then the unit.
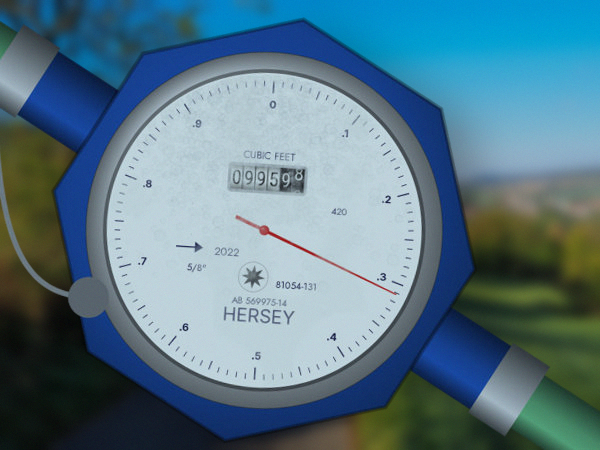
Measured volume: 99598.31; ft³
